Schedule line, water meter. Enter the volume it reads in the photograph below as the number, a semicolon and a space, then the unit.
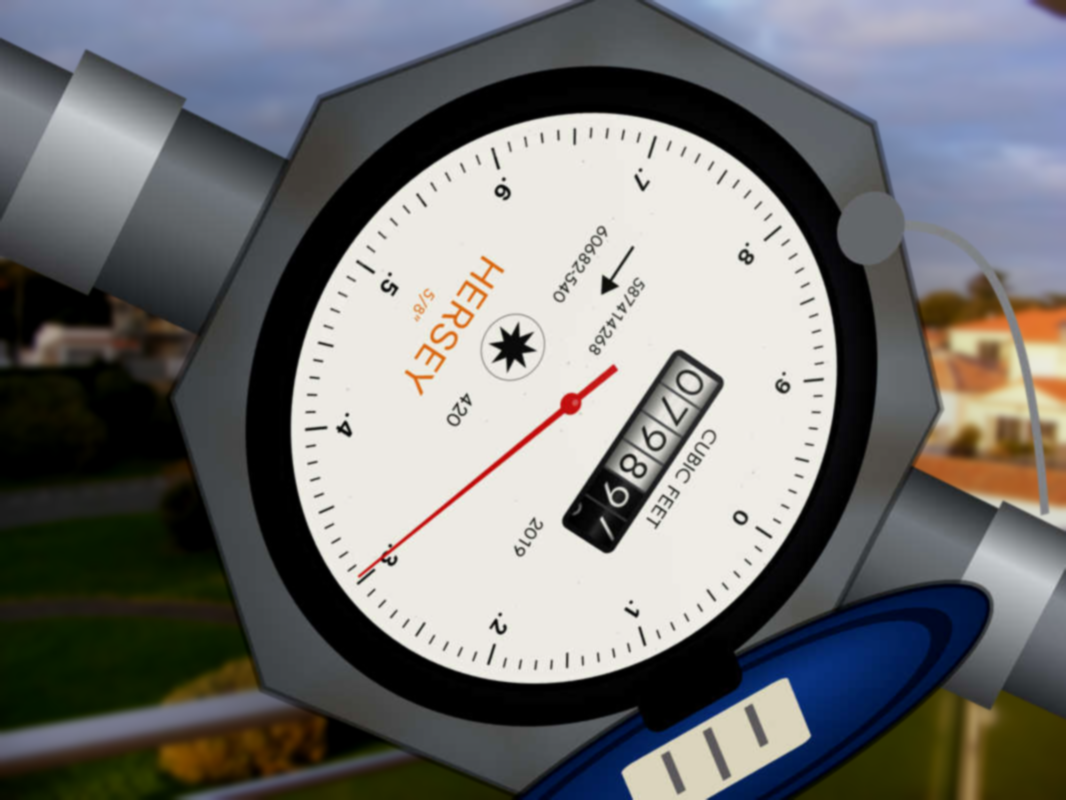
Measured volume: 79897.30; ft³
